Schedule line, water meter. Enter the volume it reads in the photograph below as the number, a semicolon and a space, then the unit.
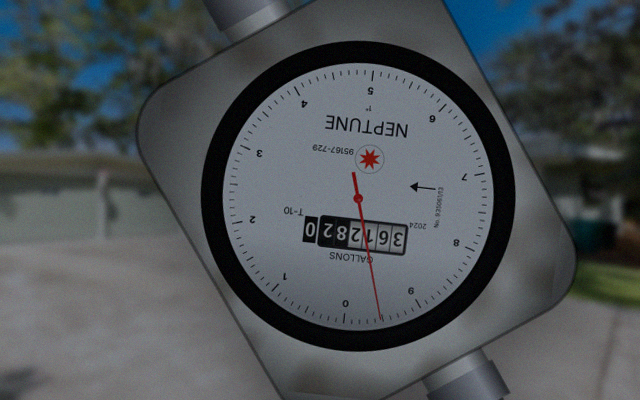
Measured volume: 3612819.5; gal
